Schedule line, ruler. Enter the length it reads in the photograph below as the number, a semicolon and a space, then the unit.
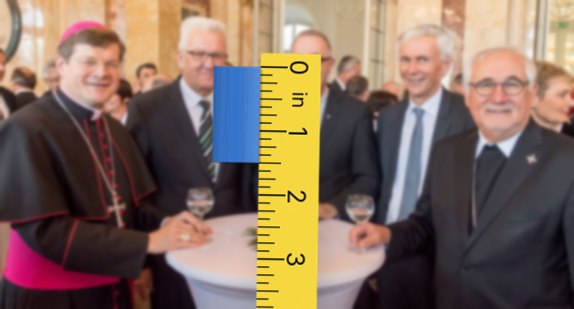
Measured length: 1.5; in
